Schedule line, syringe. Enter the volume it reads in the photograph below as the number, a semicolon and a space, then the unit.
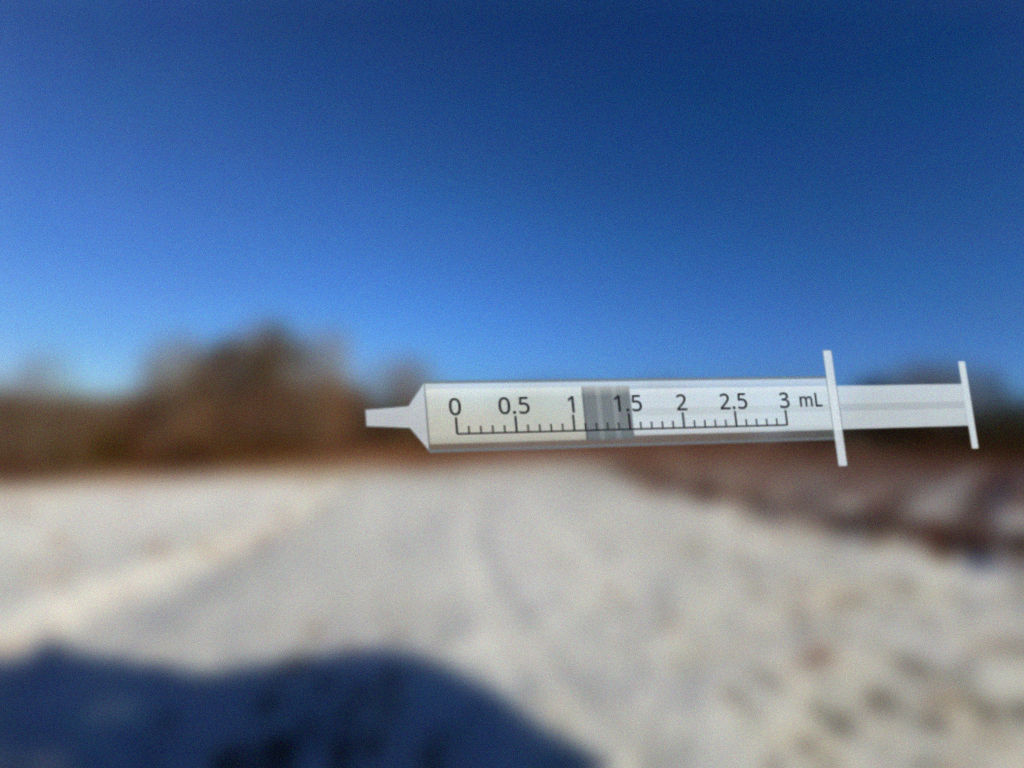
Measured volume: 1.1; mL
